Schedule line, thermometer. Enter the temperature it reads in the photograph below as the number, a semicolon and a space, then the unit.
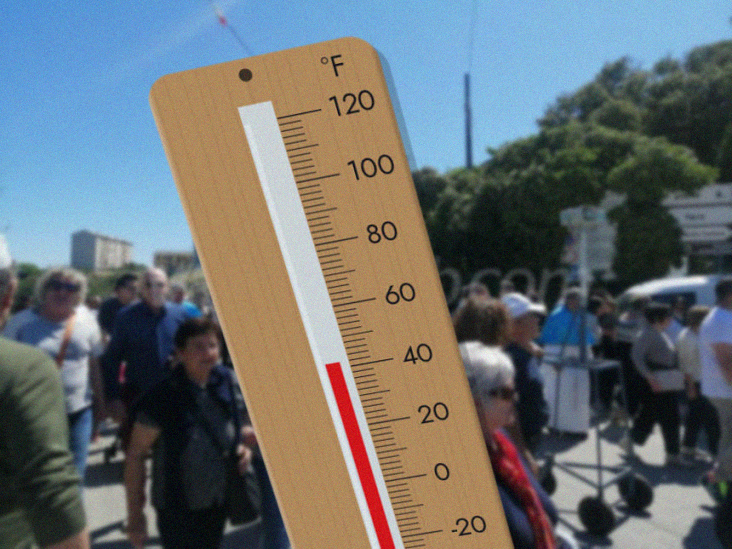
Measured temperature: 42; °F
